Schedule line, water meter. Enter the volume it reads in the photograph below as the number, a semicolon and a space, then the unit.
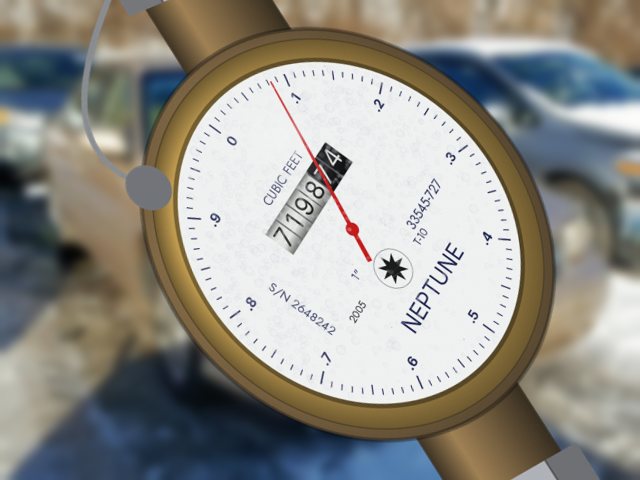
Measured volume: 719874.08; ft³
